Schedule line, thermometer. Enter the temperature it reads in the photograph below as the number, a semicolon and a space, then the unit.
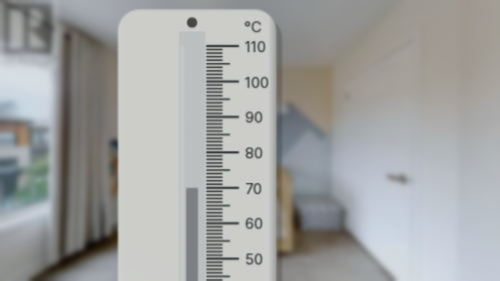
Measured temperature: 70; °C
